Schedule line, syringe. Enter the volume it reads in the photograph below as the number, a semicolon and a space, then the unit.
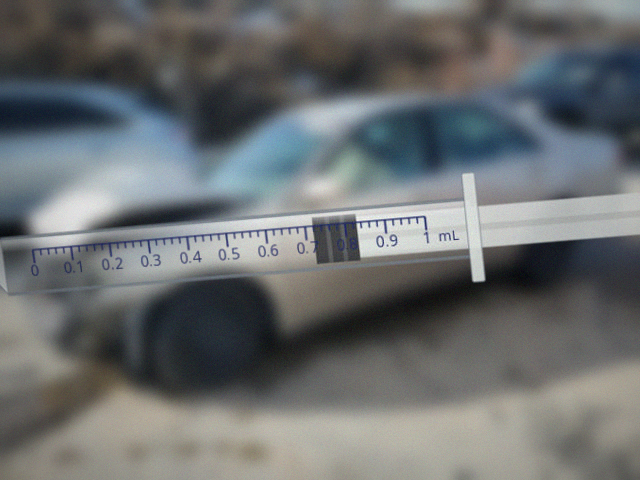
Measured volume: 0.72; mL
